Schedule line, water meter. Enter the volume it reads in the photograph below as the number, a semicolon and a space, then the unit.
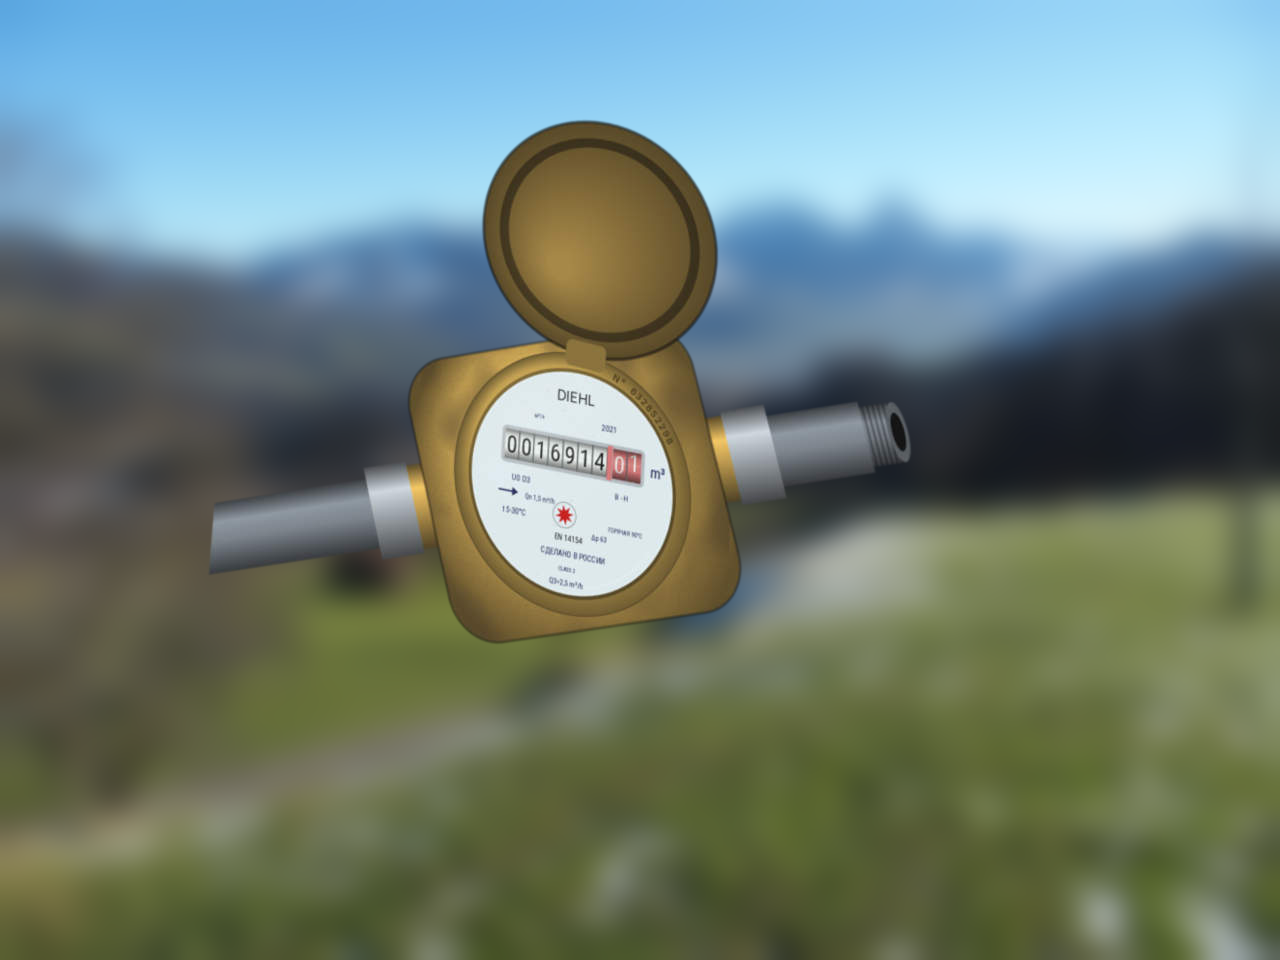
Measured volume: 16914.01; m³
